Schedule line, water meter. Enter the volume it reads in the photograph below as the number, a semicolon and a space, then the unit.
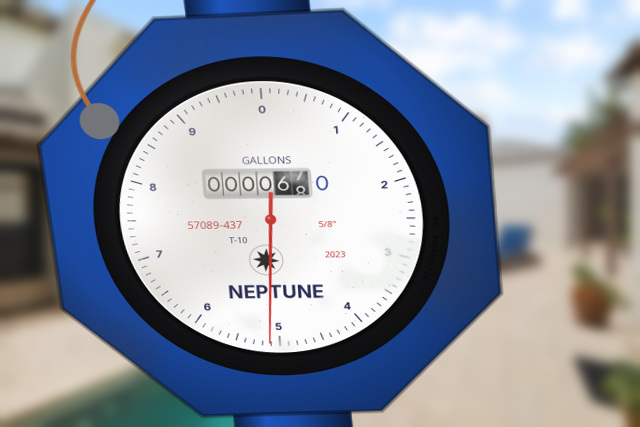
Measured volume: 675.1; gal
